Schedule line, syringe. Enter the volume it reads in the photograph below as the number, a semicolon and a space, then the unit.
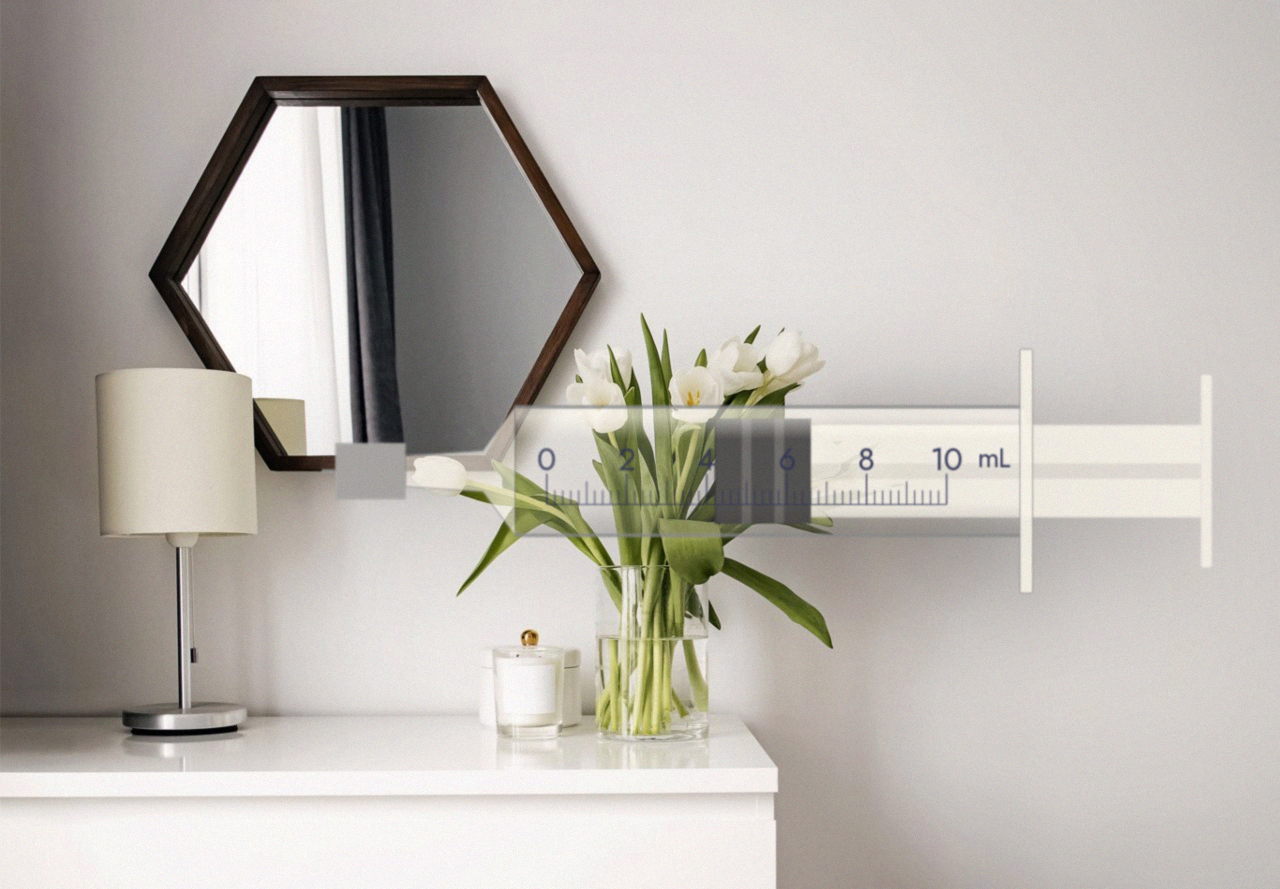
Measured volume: 4.2; mL
